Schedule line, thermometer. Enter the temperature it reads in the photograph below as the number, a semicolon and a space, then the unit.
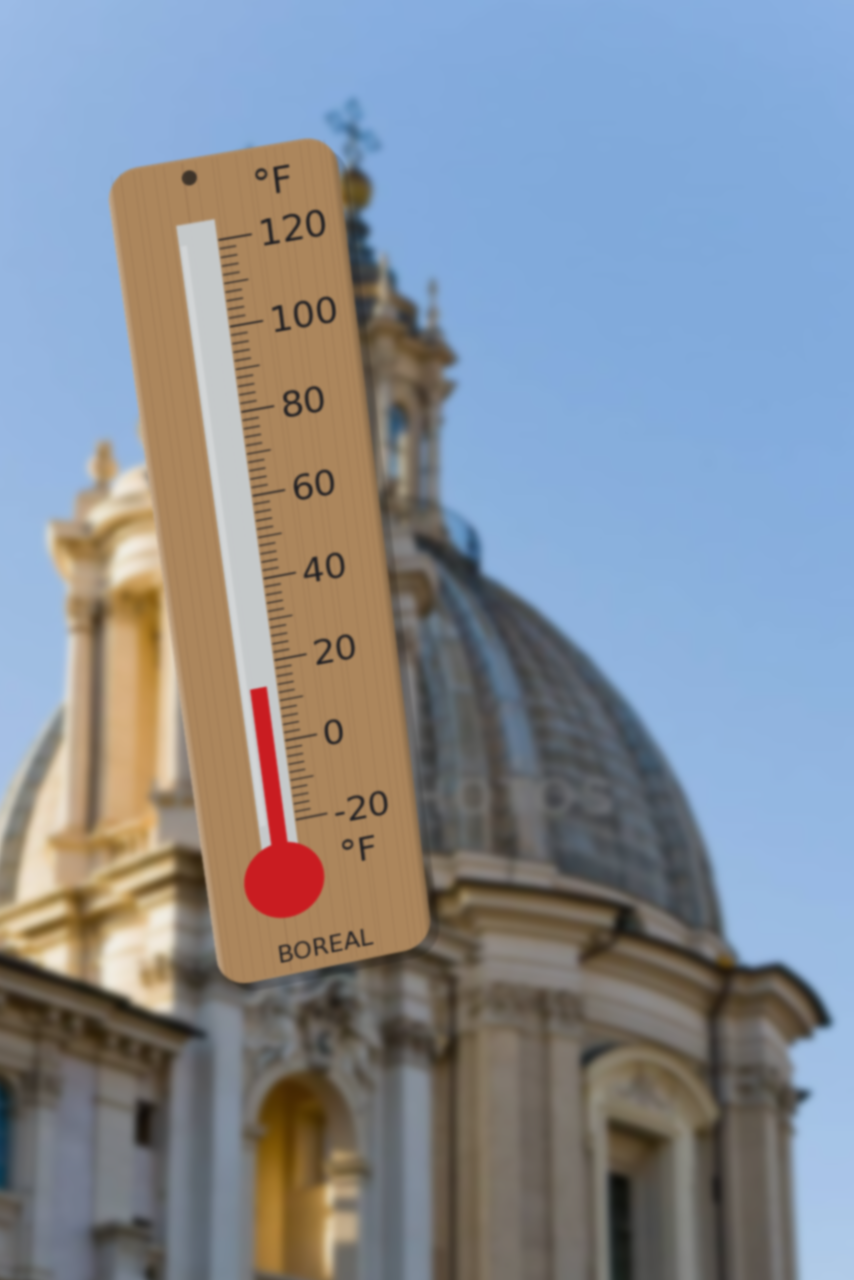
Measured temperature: 14; °F
